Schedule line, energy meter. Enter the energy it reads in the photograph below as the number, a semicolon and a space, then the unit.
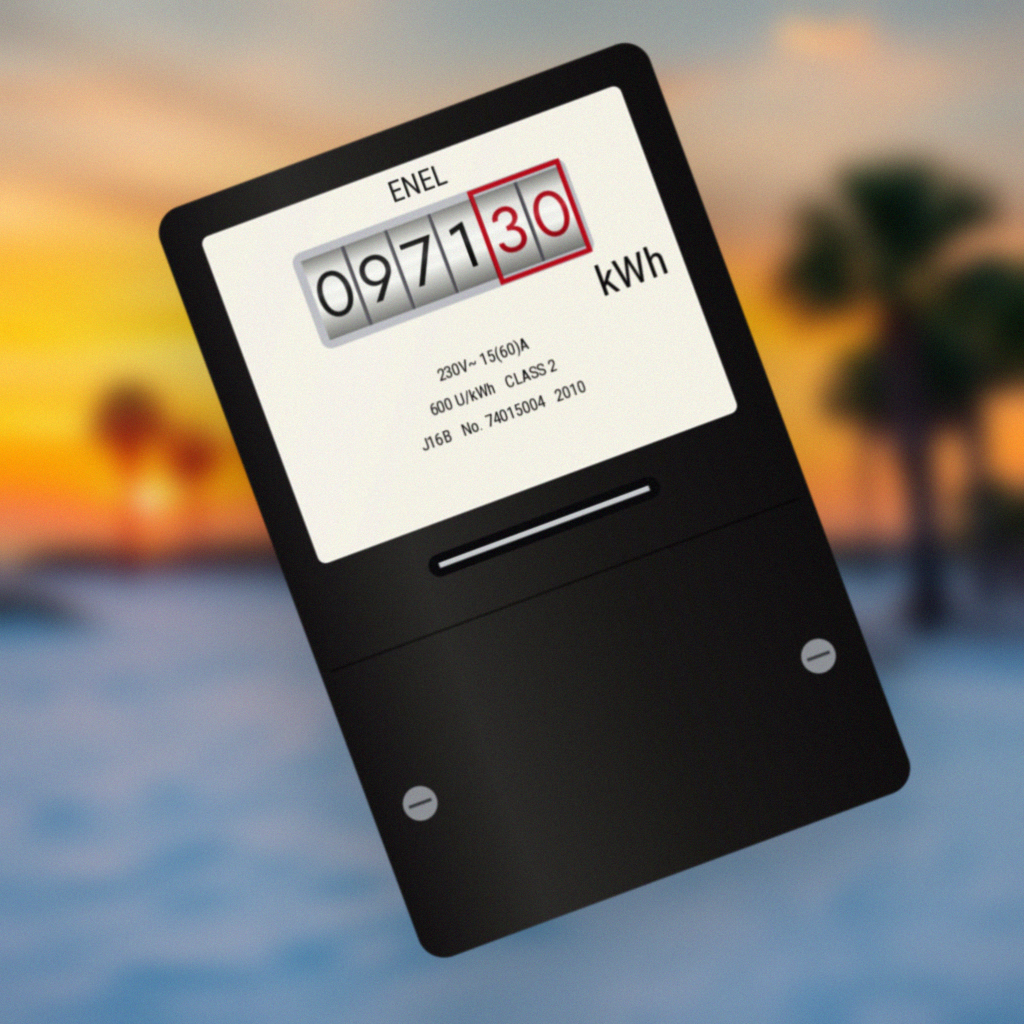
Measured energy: 971.30; kWh
